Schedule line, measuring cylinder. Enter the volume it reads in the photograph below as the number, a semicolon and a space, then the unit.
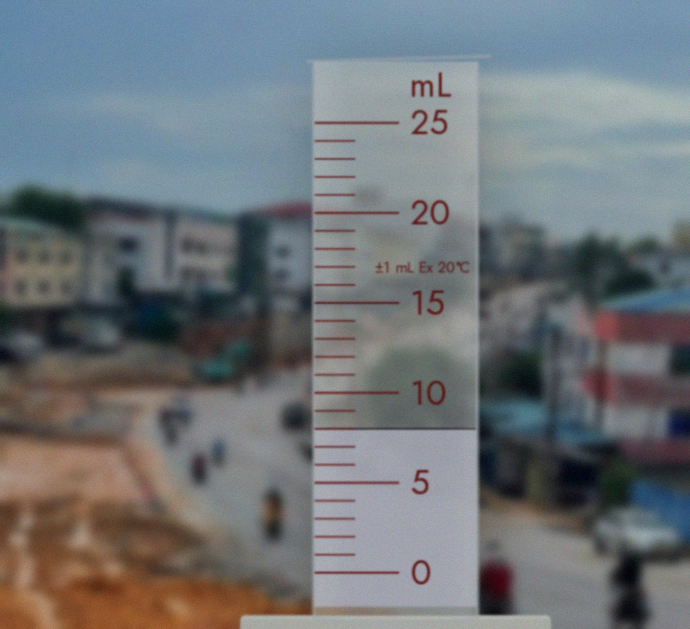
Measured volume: 8; mL
